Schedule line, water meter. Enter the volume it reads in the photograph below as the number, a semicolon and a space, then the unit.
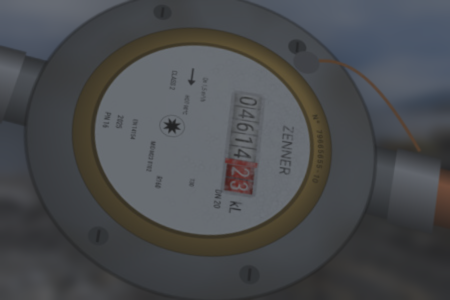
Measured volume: 4614.23; kL
